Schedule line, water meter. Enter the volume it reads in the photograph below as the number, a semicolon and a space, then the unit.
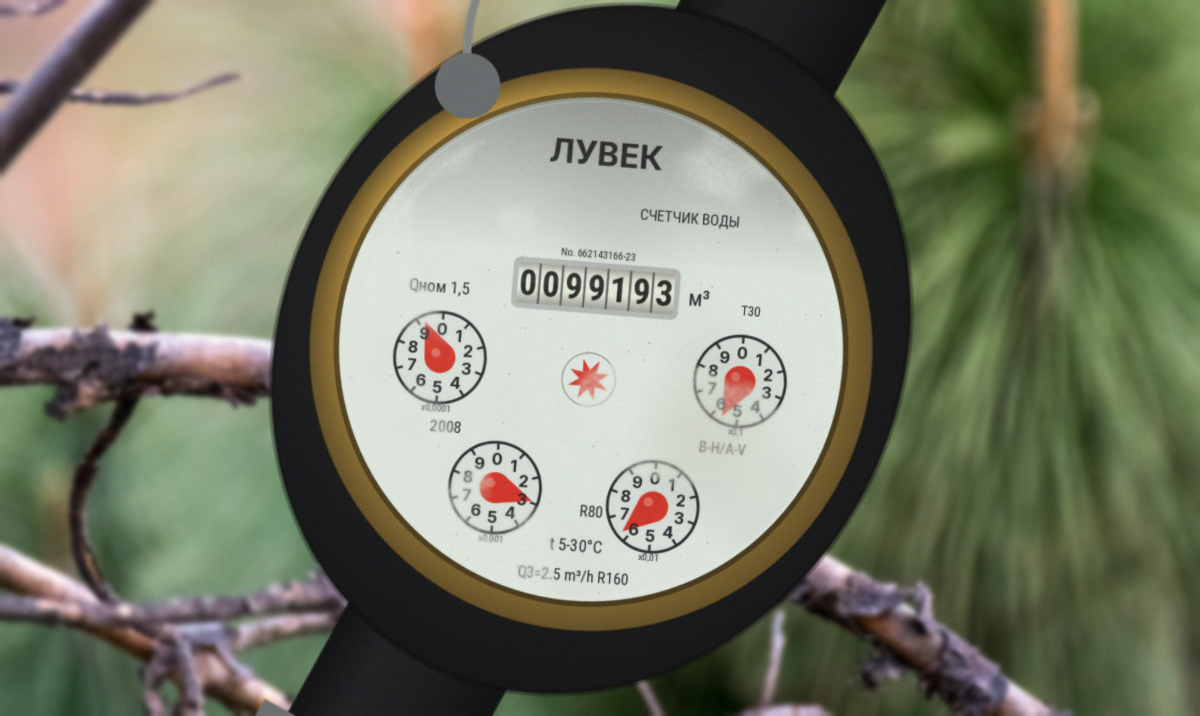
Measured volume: 99193.5629; m³
